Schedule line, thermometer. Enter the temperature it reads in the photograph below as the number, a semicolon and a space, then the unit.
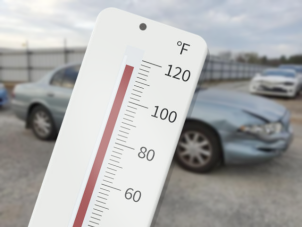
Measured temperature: 116; °F
